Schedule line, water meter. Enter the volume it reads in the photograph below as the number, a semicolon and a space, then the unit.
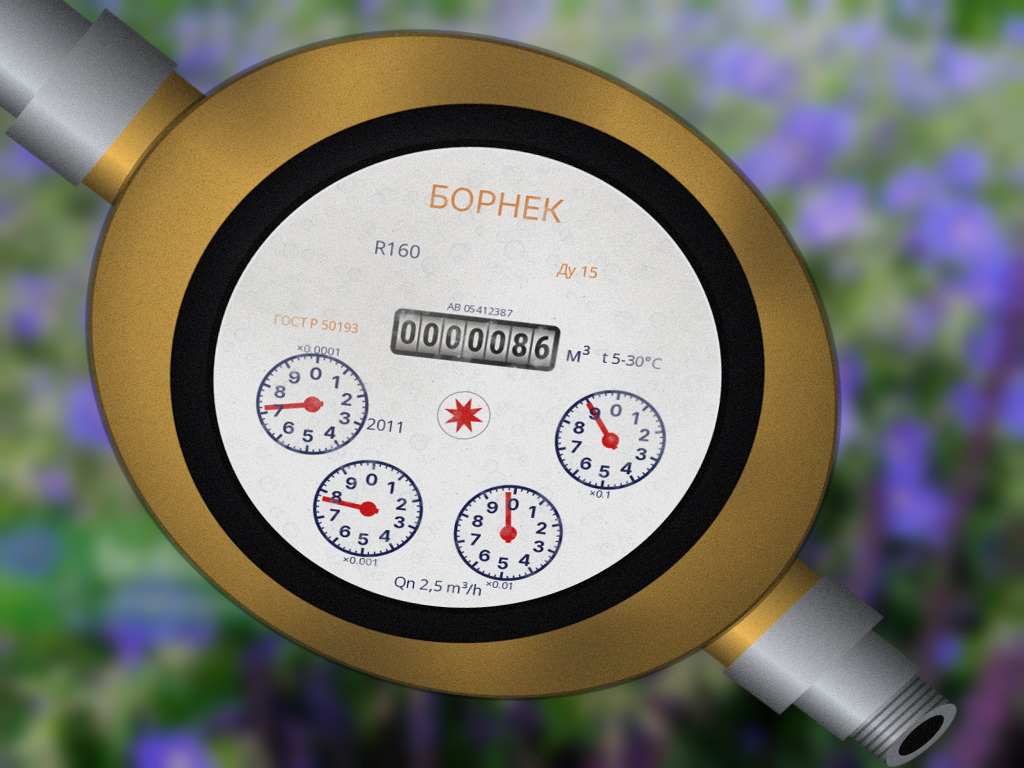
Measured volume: 86.8977; m³
